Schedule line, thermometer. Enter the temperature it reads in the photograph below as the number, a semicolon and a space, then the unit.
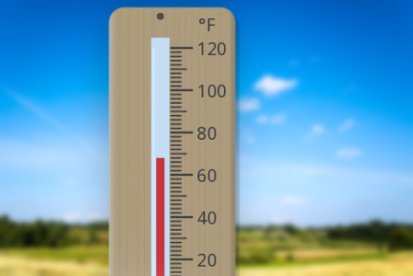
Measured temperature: 68; °F
